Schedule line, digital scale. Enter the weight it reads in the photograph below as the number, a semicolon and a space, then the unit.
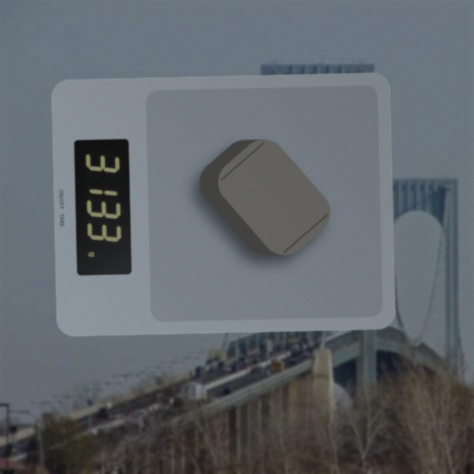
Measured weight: 3133; g
